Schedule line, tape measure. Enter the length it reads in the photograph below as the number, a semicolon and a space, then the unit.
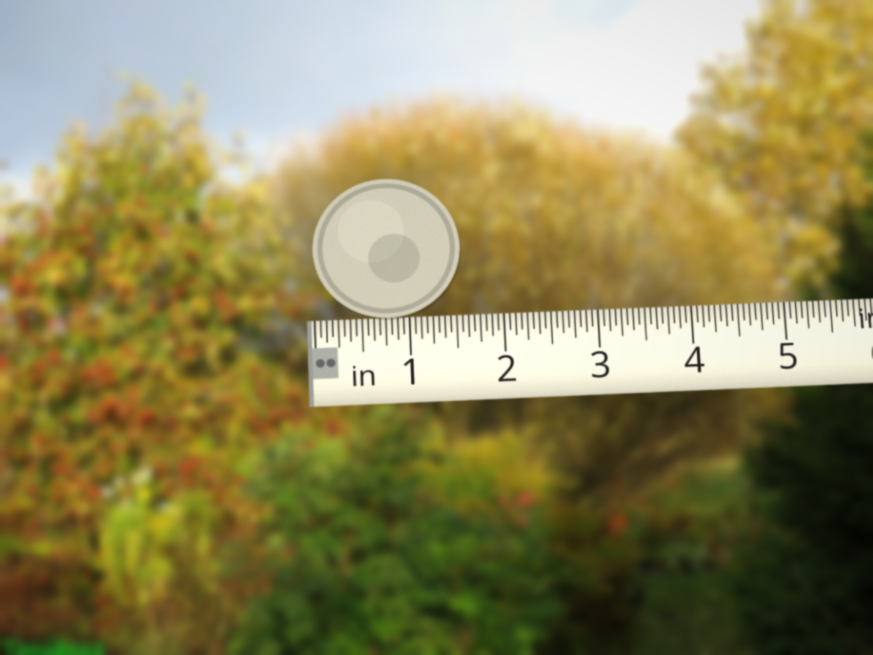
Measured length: 1.5625; in
